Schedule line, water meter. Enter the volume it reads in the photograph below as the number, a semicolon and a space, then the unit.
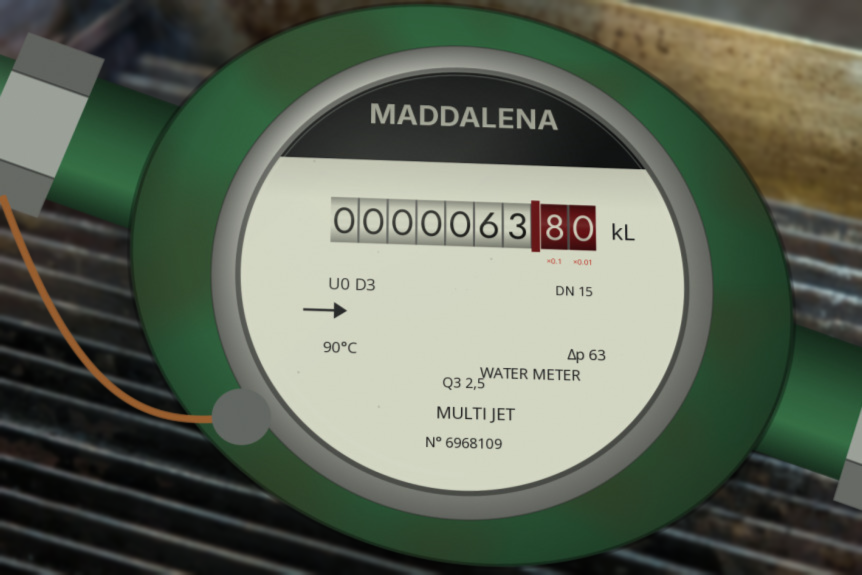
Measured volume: 63.80; kL
